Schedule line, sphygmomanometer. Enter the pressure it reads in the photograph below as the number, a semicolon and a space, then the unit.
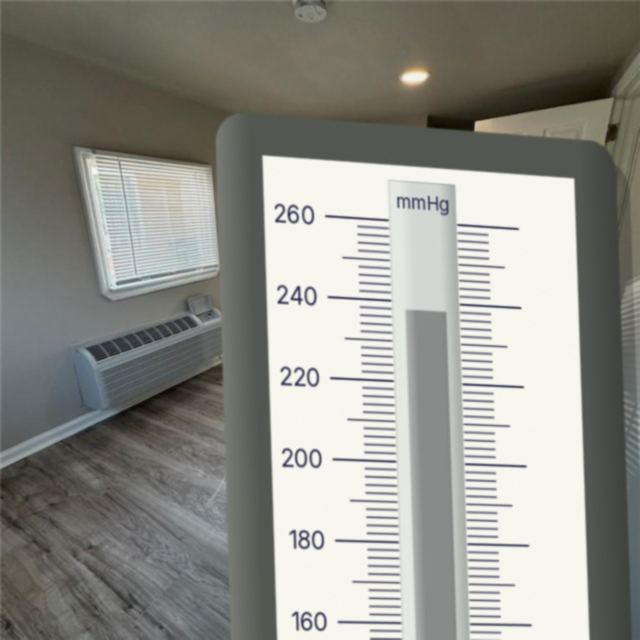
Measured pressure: 238; mmHg
